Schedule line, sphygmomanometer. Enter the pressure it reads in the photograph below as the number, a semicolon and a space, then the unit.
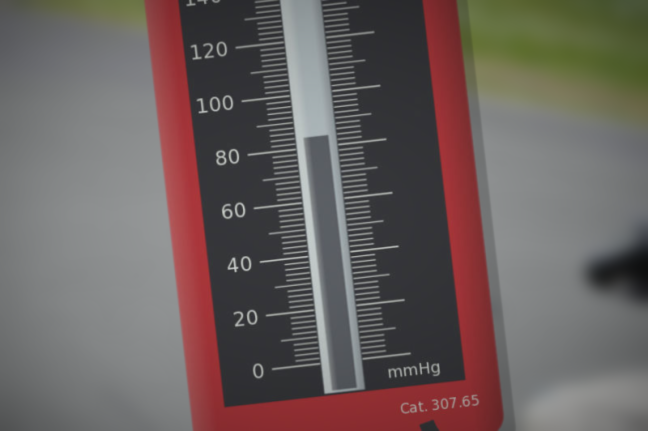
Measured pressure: 84; mmHg
